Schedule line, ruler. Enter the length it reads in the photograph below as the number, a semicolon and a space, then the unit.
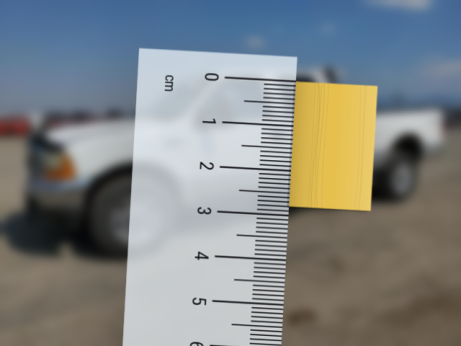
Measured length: 2.8; cm
